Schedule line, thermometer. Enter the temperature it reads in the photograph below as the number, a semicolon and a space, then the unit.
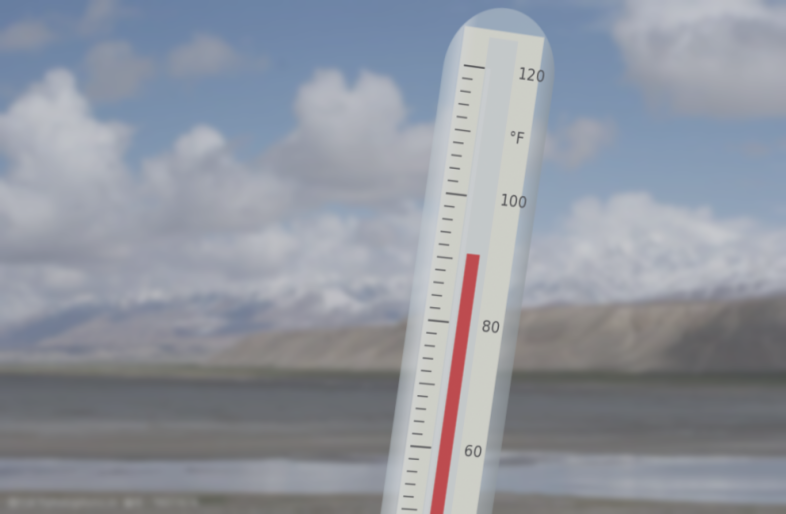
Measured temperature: 91; °F
